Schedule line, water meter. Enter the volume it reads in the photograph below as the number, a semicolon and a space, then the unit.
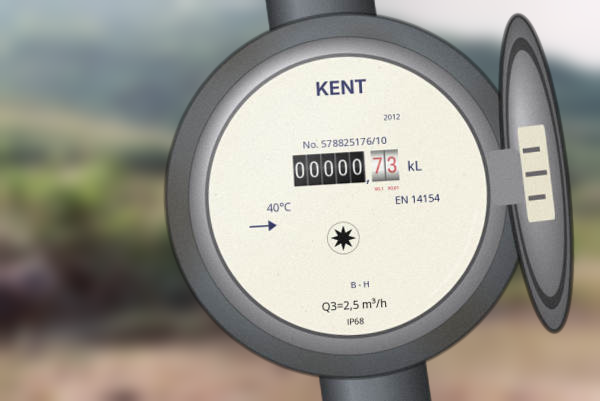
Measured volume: 0.73; kL
